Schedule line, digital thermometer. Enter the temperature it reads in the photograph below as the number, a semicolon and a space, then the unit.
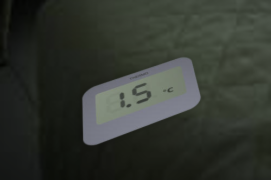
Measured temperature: 1.5; °C
